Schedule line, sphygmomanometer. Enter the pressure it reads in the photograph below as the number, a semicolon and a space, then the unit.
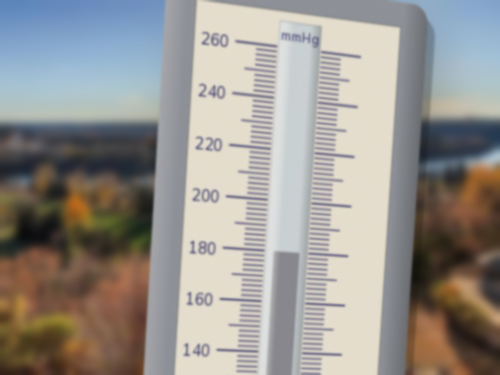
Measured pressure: 180; mmHg
